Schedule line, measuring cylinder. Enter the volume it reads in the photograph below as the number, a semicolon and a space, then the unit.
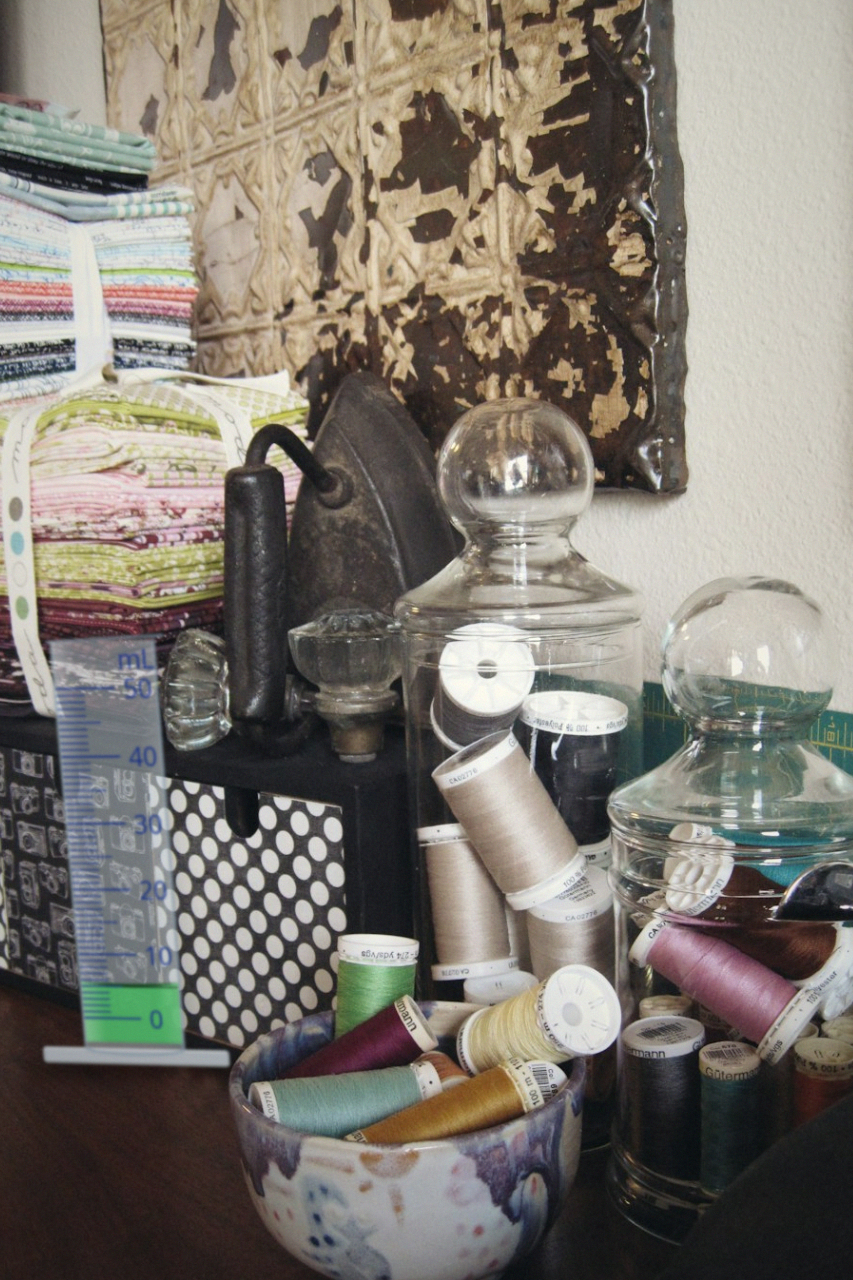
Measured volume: 5; mL
